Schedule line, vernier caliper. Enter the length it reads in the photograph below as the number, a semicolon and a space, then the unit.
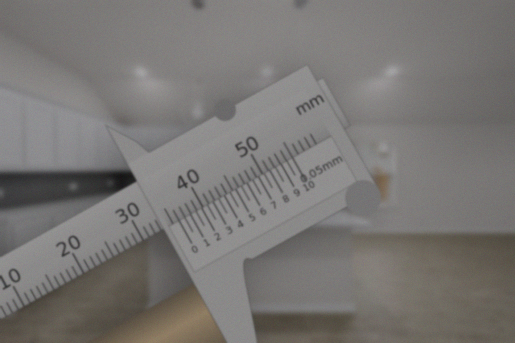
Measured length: 36.0; mm
